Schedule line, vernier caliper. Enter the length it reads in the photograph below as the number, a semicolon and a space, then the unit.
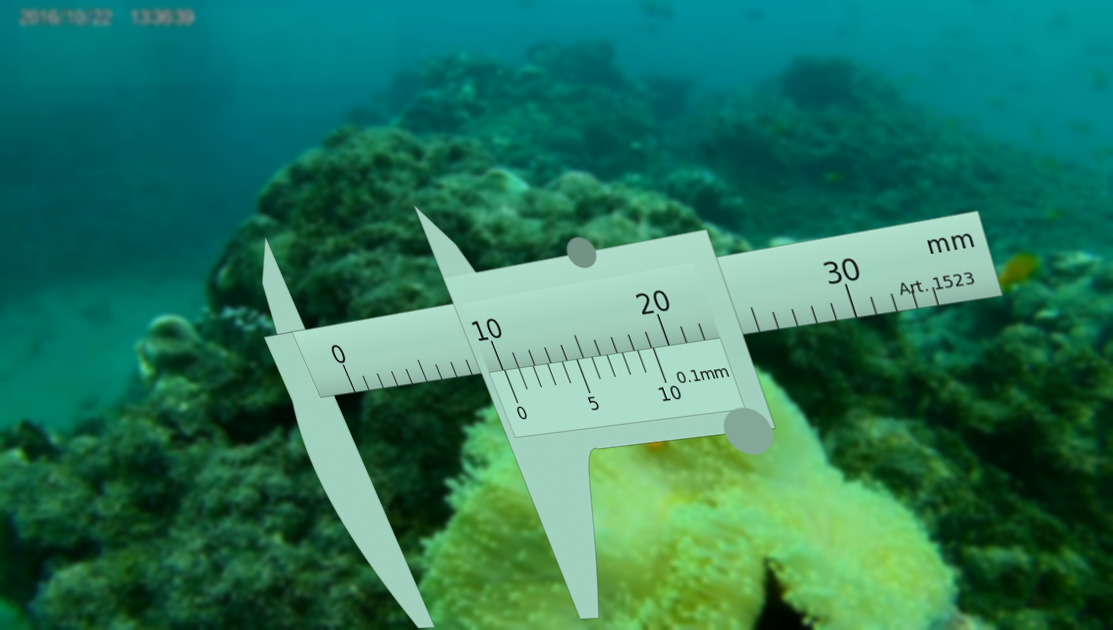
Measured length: 10.1; mm
